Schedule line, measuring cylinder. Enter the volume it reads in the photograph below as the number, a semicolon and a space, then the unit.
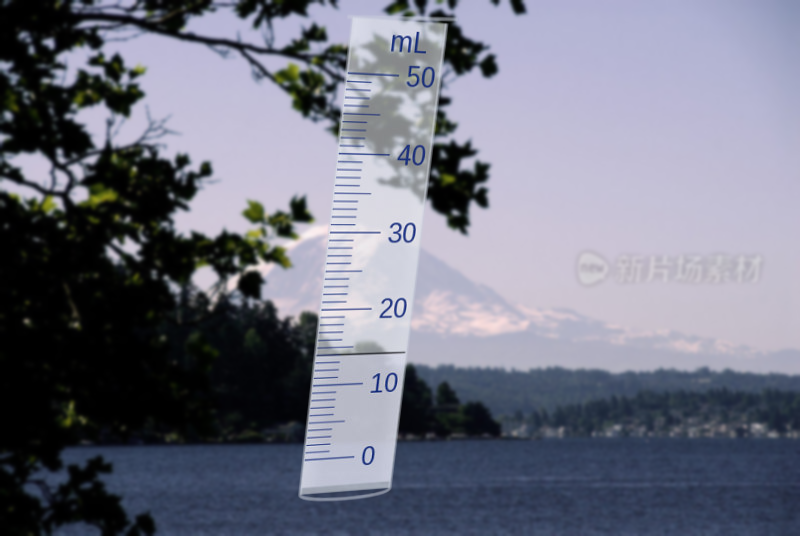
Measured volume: 14; mL
